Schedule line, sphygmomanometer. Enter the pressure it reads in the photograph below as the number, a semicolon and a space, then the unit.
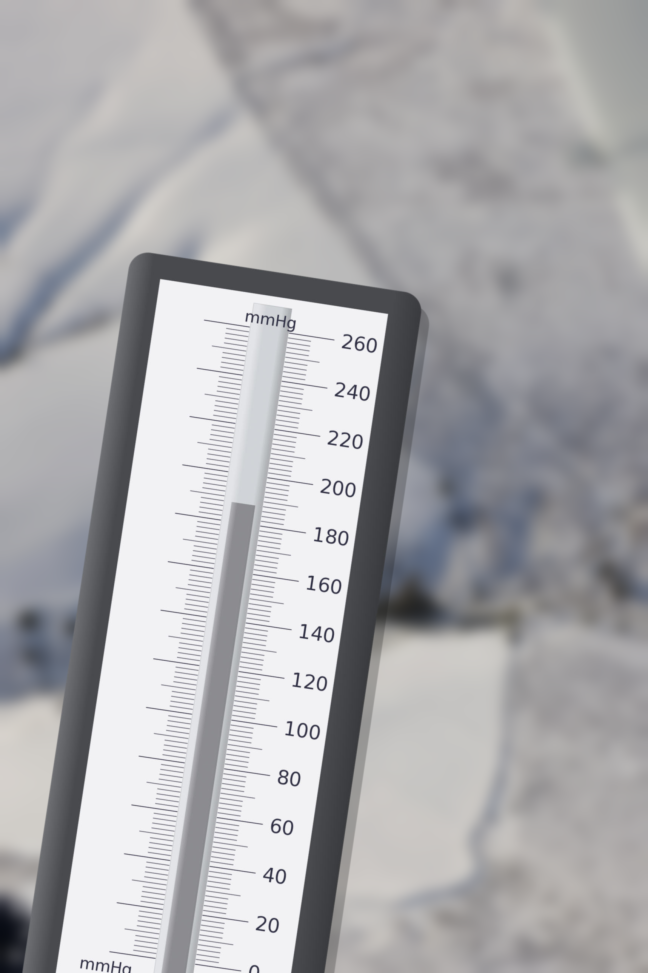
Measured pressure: 188; mmHg
